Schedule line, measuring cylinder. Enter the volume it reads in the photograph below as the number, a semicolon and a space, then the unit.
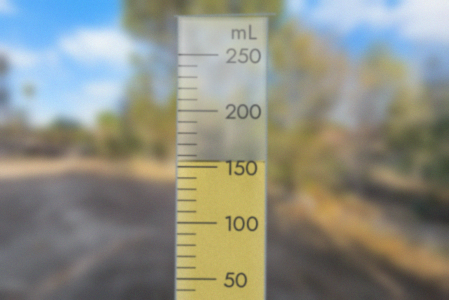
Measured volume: 155; mL
